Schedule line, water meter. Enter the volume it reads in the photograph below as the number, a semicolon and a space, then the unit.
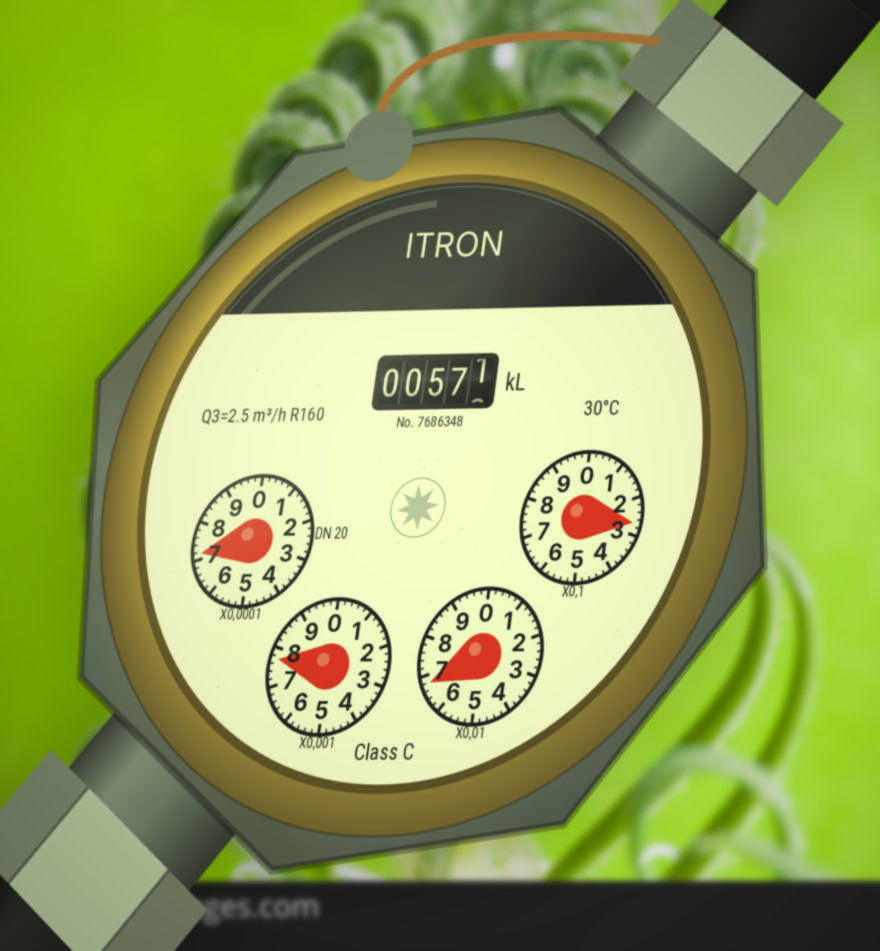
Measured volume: 571.2677; kL
